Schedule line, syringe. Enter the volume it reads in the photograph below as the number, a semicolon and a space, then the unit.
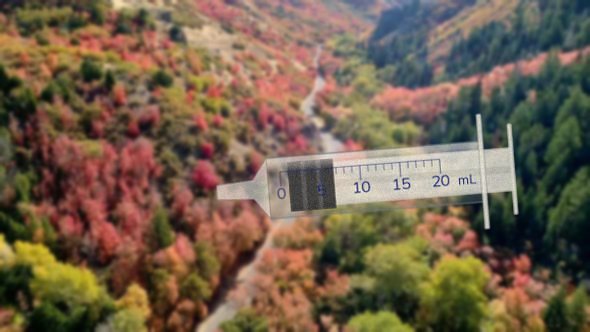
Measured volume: 1; mL
